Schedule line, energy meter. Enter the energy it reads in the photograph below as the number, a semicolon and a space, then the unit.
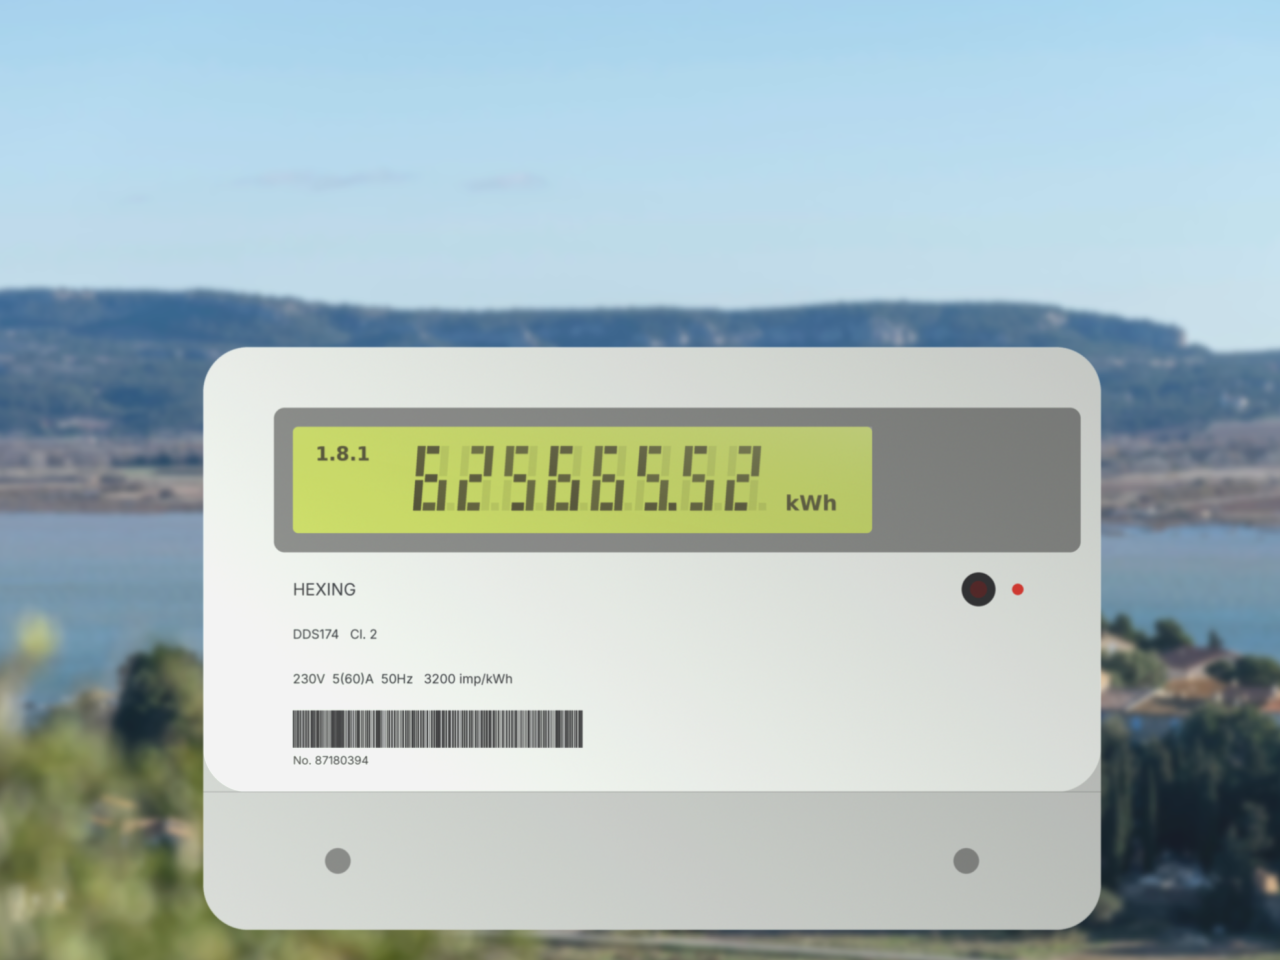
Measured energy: 625665.52; kWh
